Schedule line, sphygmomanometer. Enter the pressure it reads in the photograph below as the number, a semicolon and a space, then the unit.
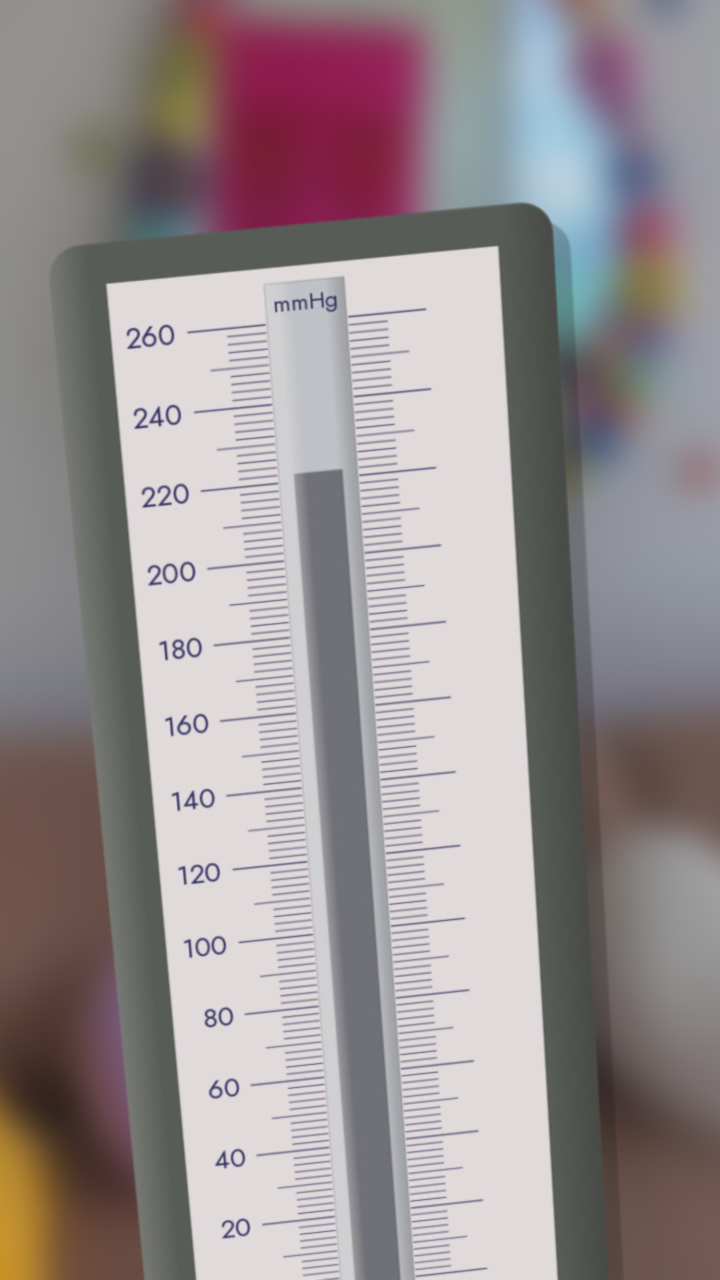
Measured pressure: 222; mmHg
